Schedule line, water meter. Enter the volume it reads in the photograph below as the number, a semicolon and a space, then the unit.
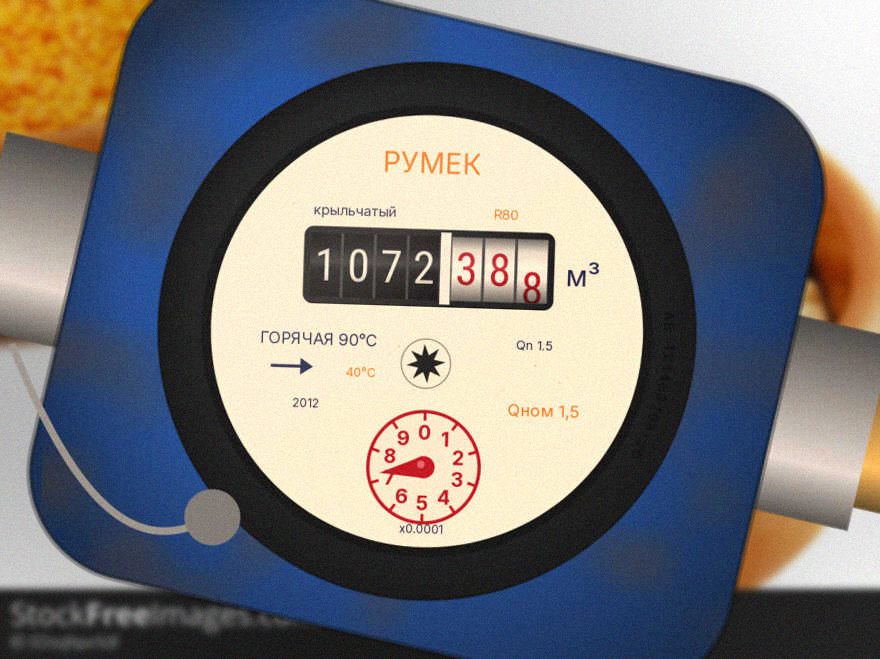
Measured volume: 1072.3877; m³
